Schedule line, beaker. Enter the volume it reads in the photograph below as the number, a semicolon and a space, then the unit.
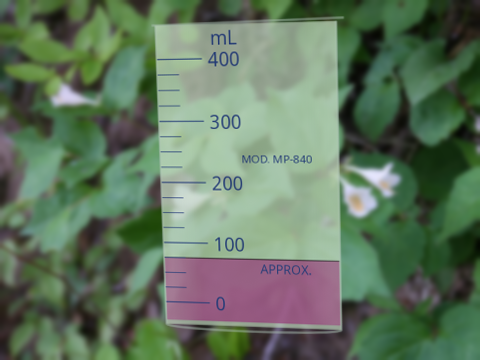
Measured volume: 75; mL
